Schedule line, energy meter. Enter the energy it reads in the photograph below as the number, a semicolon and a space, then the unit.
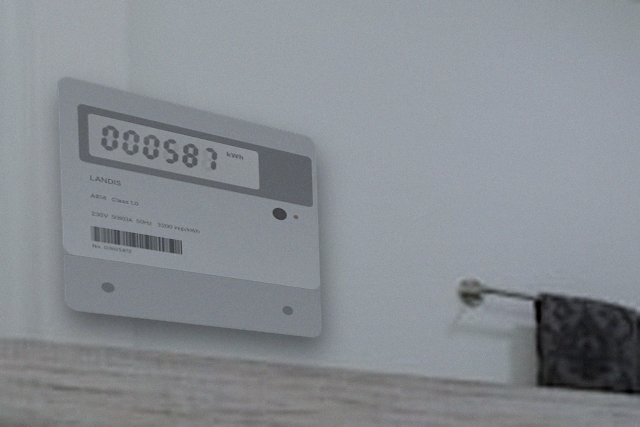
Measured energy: 587; kWh
